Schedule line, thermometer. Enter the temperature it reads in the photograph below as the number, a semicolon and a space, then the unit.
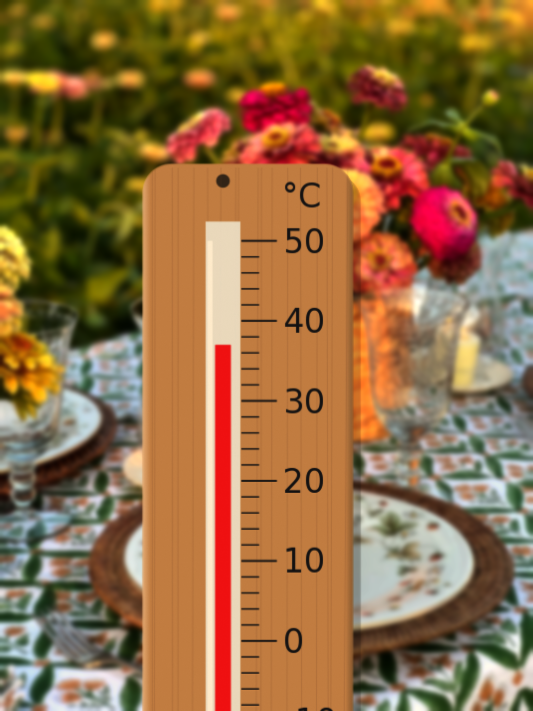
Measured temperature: 37; °C
